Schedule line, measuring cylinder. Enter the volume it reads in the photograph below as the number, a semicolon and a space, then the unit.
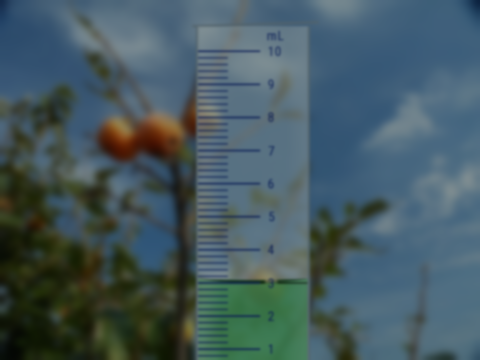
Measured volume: 3; mL
